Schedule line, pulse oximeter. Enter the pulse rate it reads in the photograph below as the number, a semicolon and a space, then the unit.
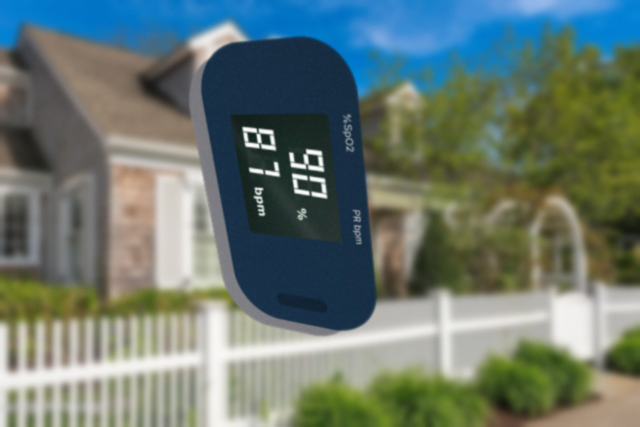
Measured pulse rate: 87; bpm
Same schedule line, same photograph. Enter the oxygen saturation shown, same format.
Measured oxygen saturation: 90; %
